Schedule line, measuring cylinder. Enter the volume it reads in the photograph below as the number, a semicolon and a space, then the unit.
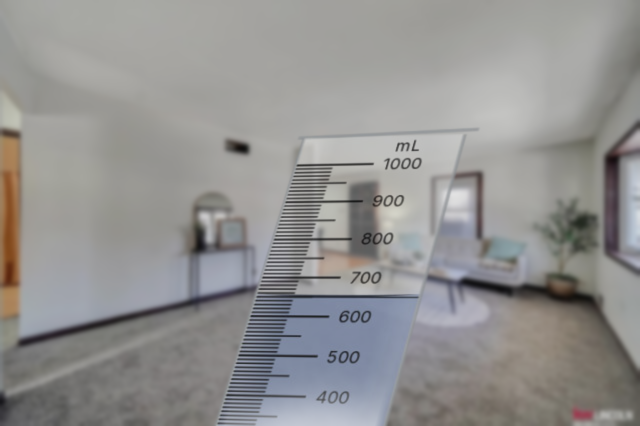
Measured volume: 650; mL
